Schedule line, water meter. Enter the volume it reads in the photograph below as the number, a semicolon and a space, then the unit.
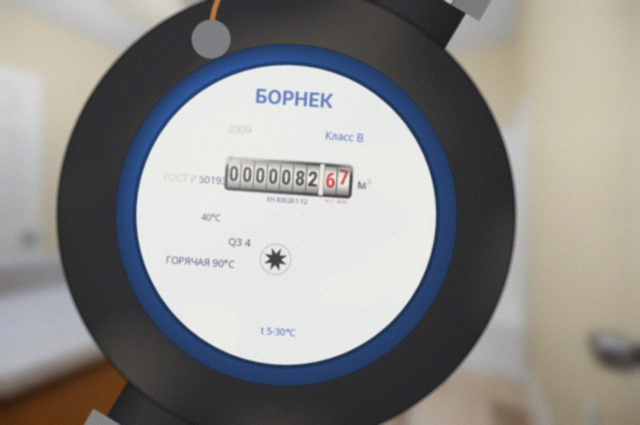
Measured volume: 82.67; m³
